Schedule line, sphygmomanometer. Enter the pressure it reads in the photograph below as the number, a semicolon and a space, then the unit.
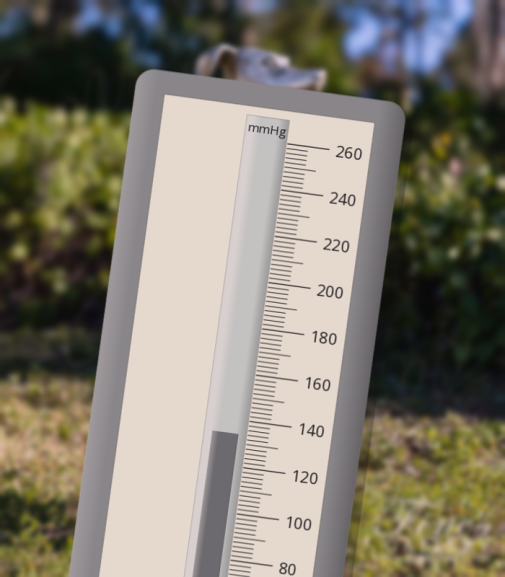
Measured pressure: 134; mmHg
